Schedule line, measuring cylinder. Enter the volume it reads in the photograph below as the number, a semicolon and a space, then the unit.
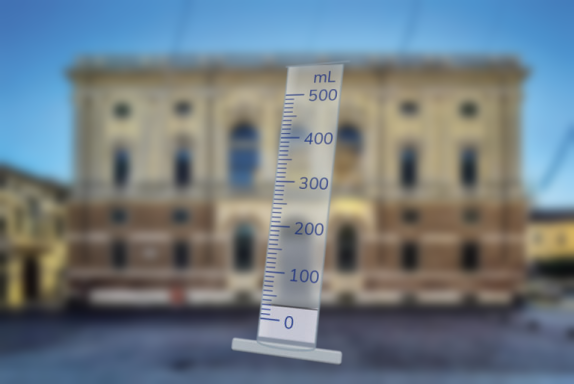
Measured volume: 30; mL
